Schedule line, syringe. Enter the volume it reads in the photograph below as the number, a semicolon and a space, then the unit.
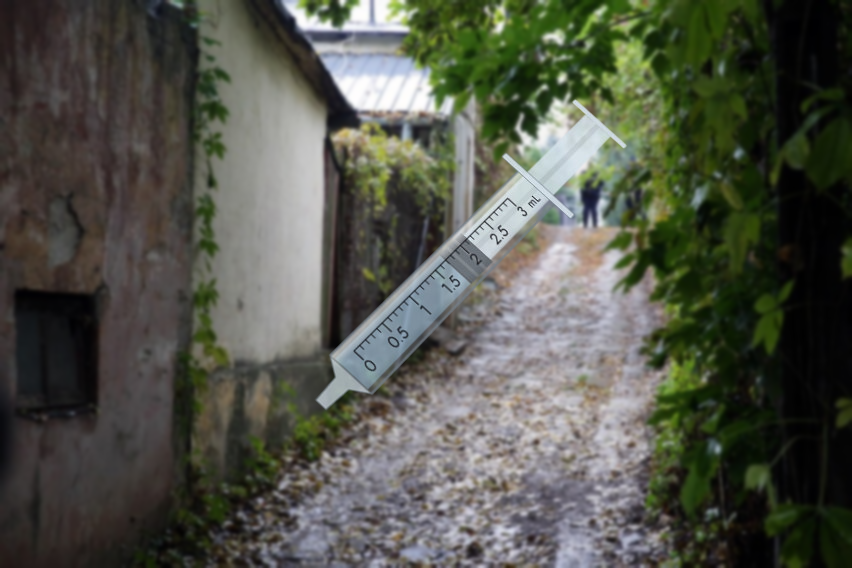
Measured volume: 1.7; mL
